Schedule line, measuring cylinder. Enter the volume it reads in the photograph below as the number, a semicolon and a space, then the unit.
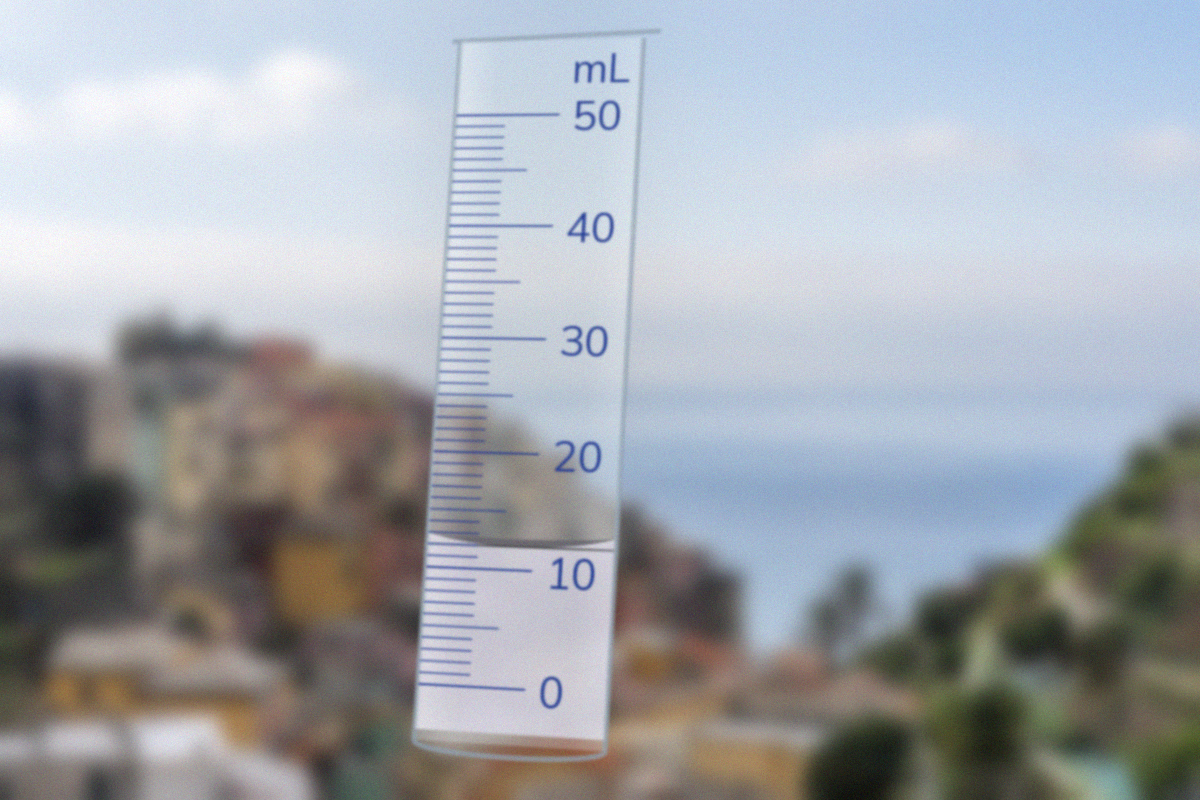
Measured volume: 12; mL
